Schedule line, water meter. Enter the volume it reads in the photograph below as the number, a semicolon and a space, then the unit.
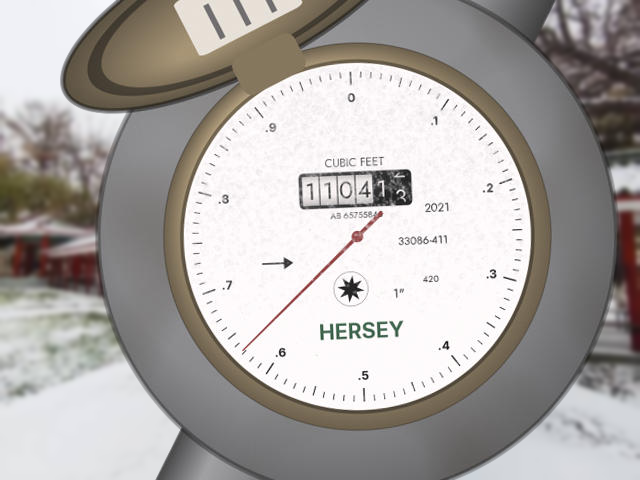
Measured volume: 110412.63; ft³
